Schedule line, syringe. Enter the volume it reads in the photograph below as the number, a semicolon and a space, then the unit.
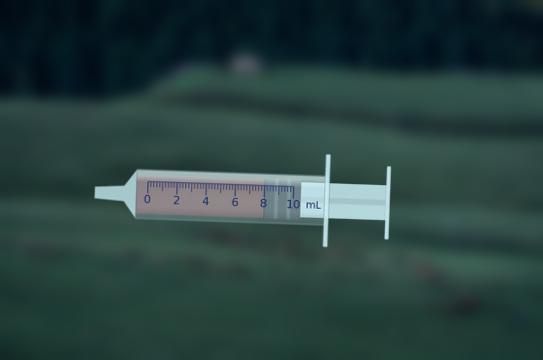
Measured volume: 8; mL
